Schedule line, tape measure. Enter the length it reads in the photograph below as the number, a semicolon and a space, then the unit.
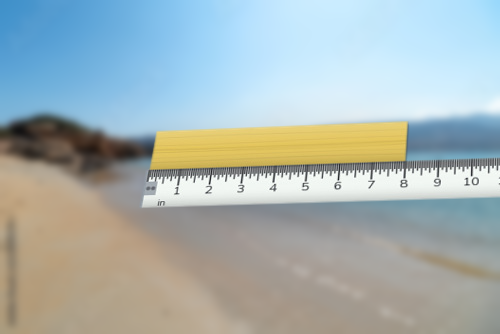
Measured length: 8; in
